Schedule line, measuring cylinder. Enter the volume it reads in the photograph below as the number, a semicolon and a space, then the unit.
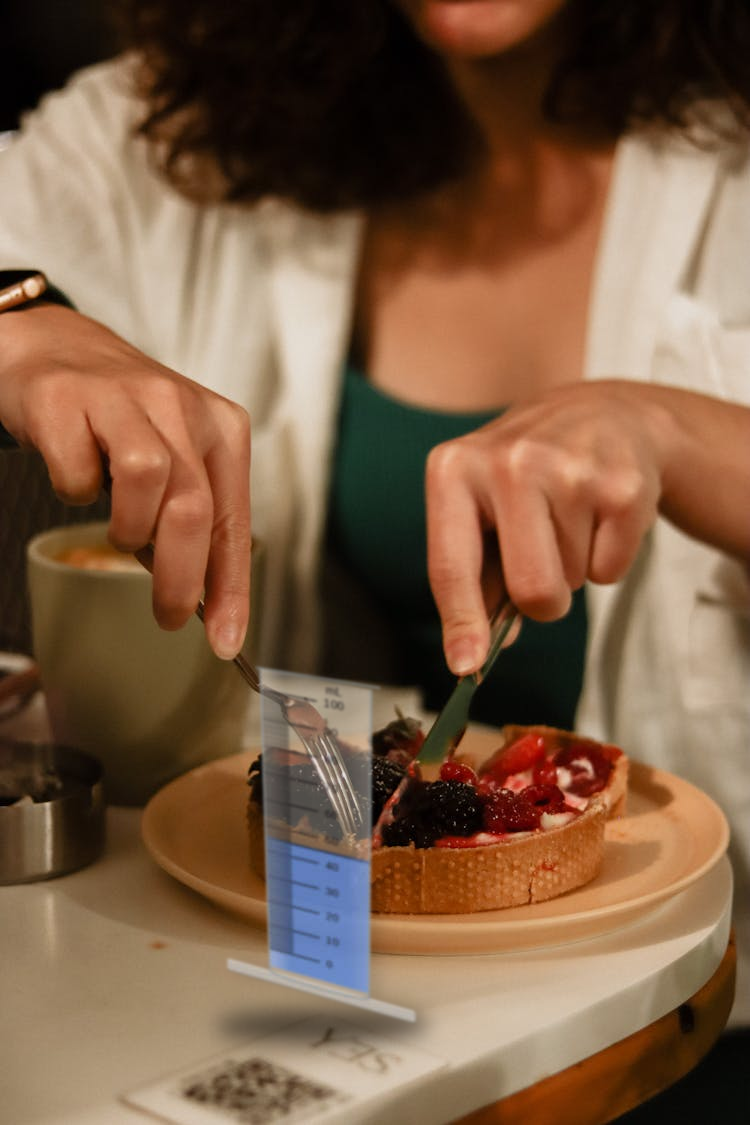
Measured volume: 45; mL
